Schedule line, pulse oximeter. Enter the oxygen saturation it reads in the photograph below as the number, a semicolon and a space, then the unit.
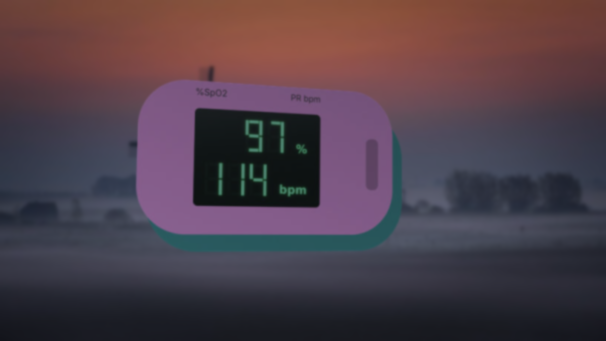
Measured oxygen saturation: 97; %
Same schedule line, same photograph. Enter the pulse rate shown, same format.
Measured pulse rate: 114; bpm
